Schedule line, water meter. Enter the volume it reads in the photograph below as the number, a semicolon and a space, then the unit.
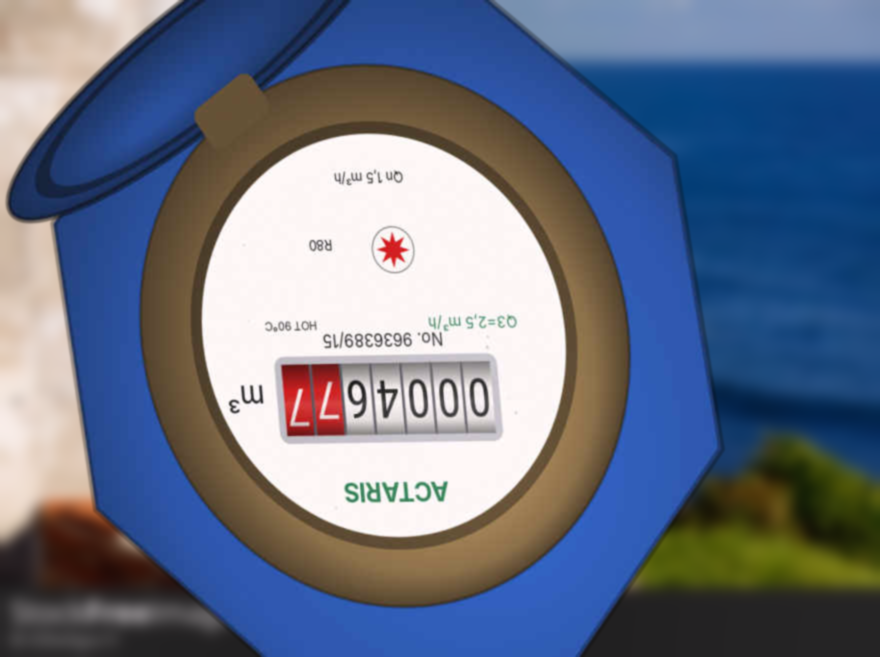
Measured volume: 46.77; m³
